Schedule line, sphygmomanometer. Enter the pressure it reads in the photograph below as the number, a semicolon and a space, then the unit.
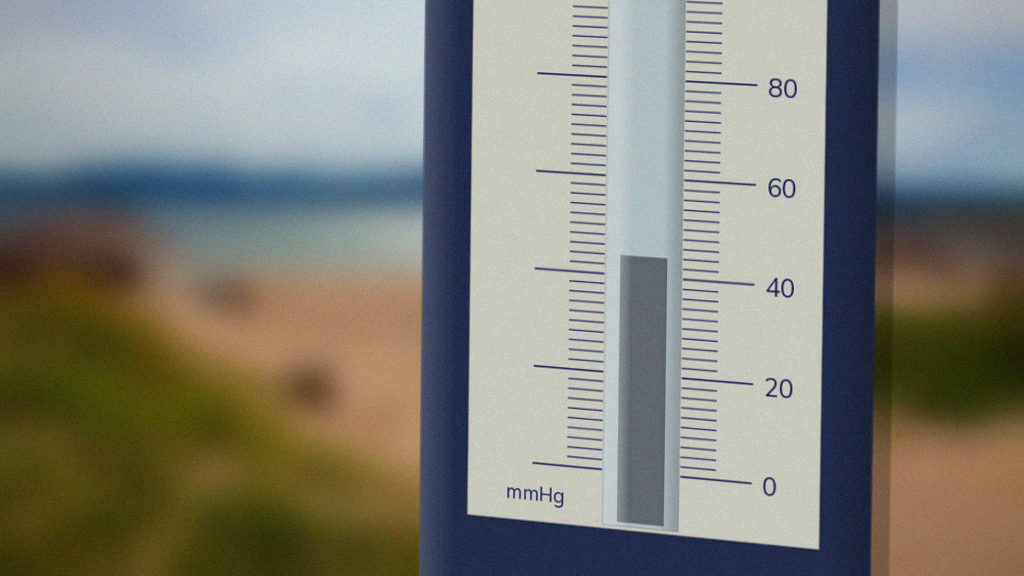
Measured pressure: 44; mmHg
